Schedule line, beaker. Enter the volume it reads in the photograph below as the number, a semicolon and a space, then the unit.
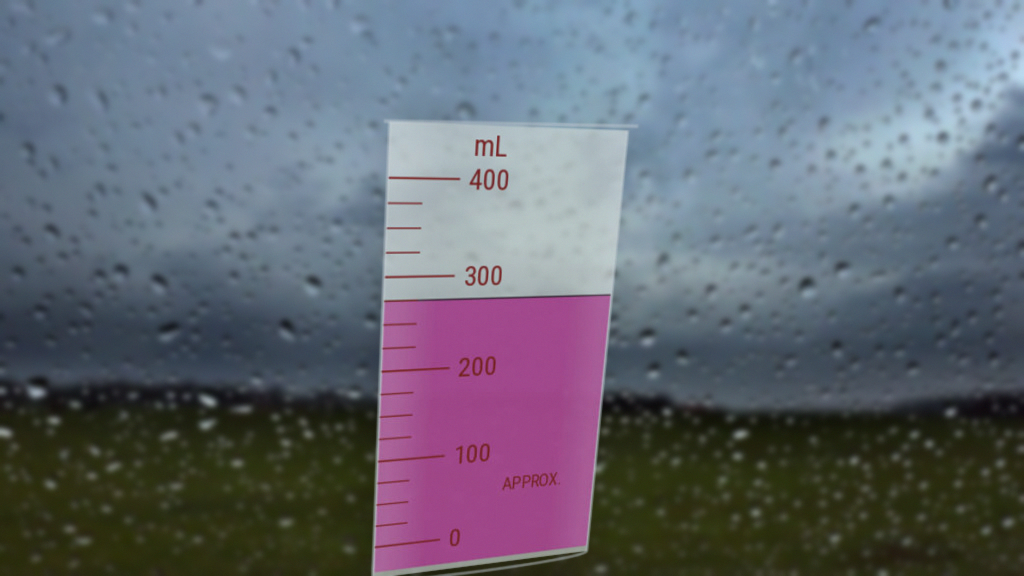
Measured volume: 275; mL
